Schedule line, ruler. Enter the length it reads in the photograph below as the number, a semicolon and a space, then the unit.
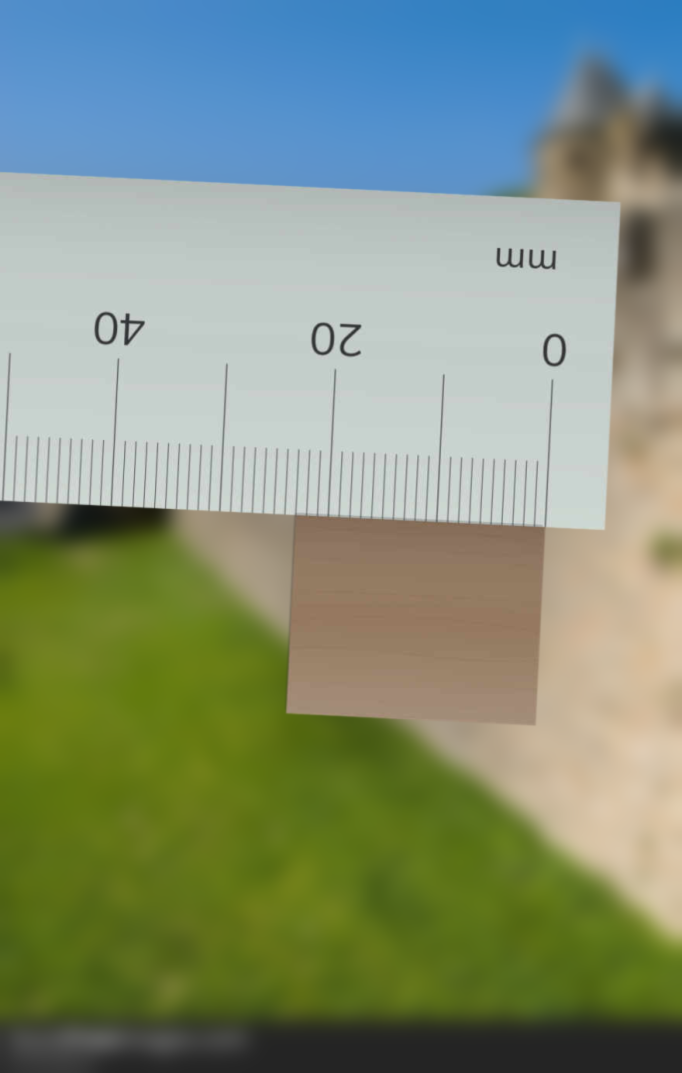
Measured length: 23; mm
